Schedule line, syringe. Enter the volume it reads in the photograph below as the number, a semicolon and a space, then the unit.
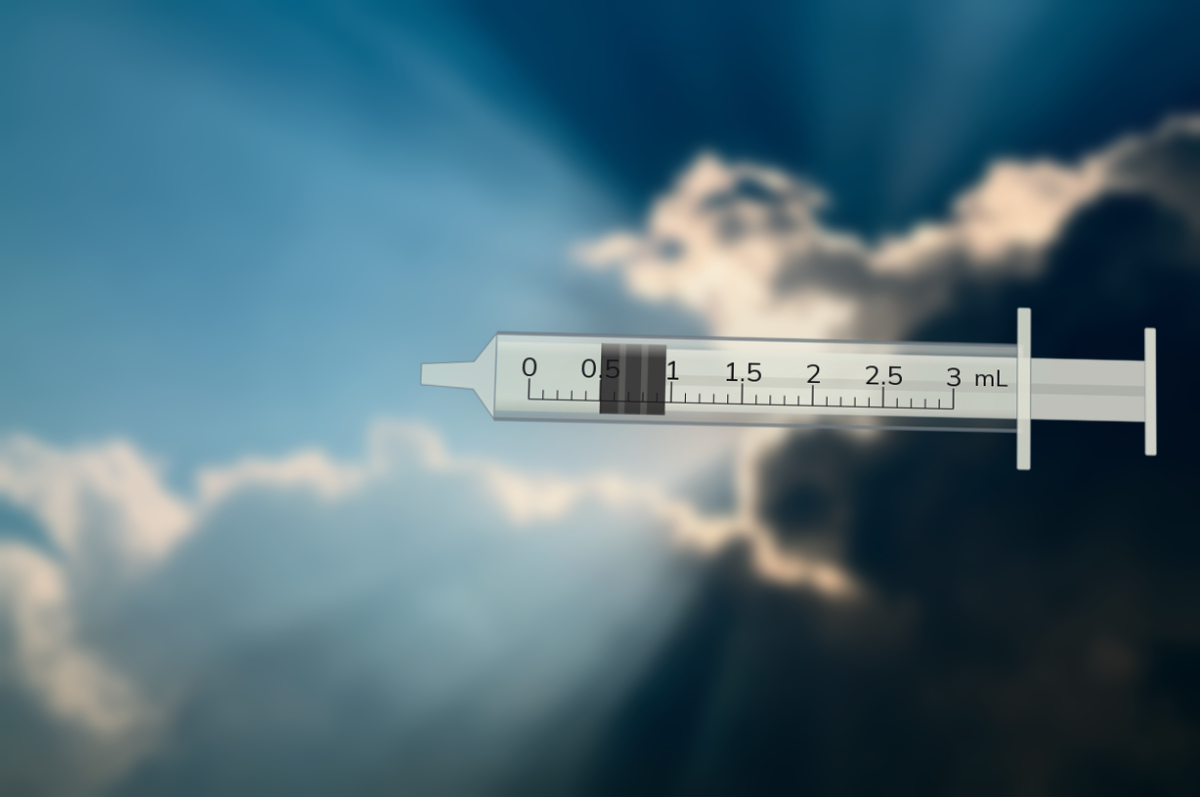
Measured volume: 0.5; mL
